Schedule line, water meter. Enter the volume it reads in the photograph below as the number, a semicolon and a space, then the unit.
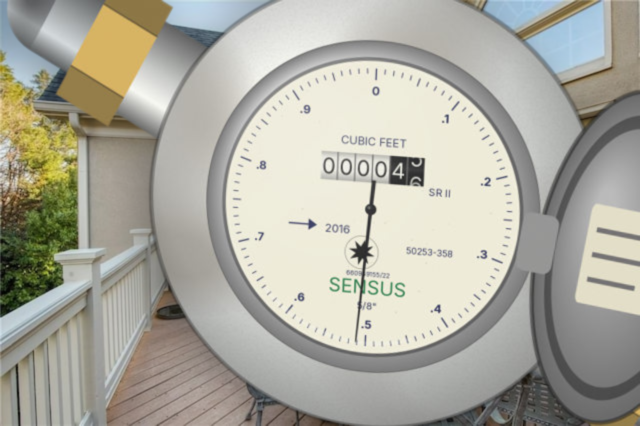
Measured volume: 45.51; ft³
